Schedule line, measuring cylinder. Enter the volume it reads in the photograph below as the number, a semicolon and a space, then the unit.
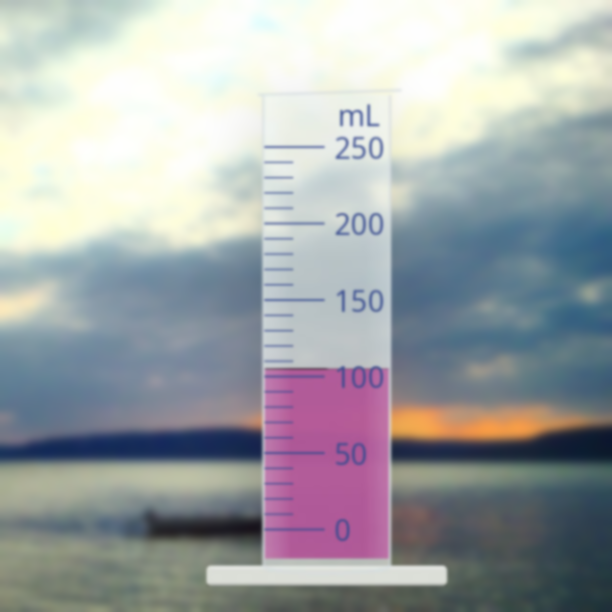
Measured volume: 105; mL
